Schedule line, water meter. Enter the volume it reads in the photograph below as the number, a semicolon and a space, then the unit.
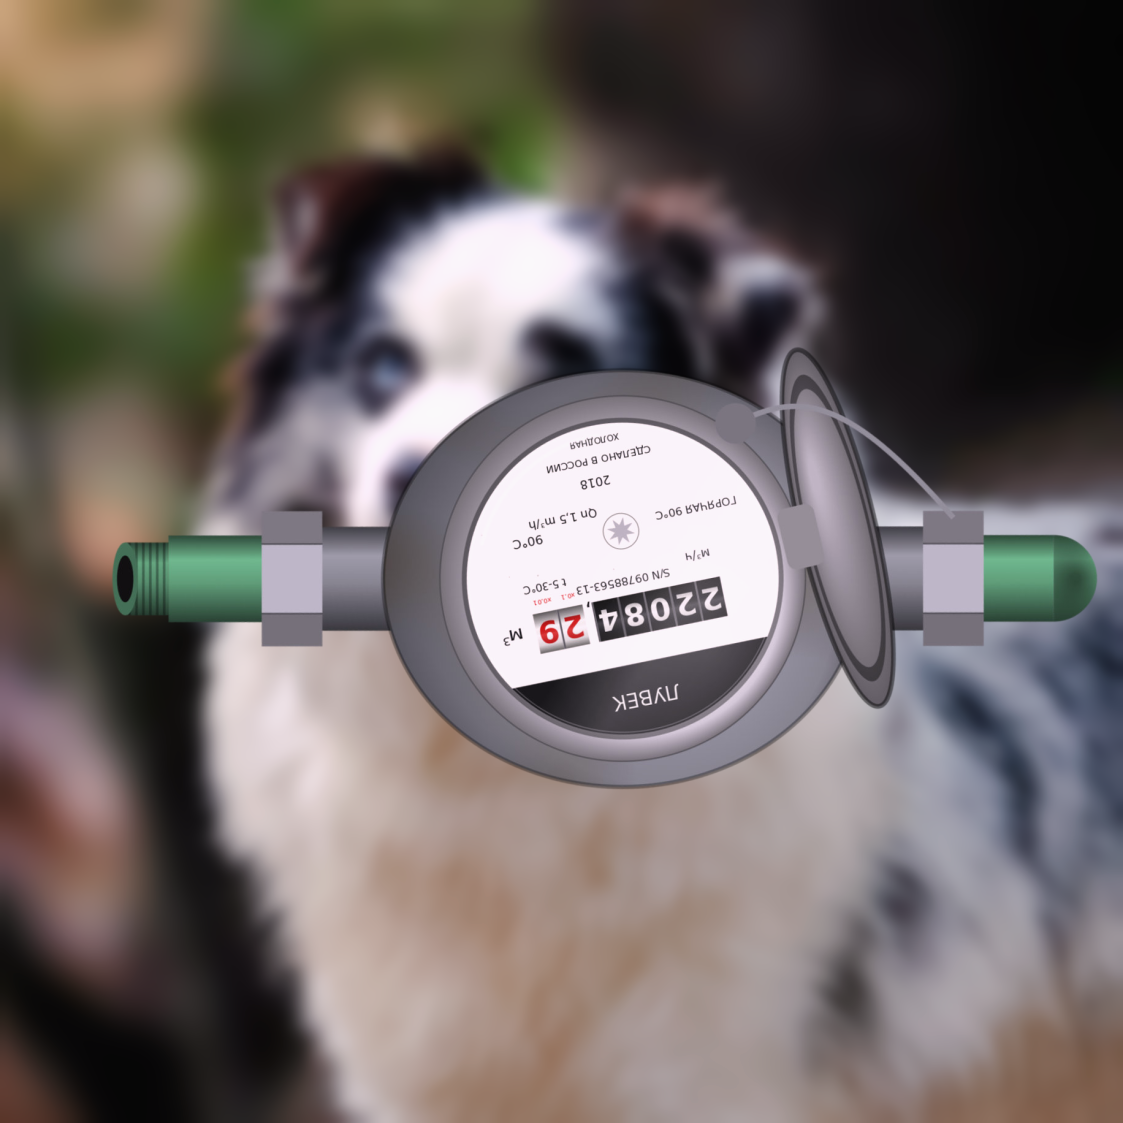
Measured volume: 22084.29; m³
